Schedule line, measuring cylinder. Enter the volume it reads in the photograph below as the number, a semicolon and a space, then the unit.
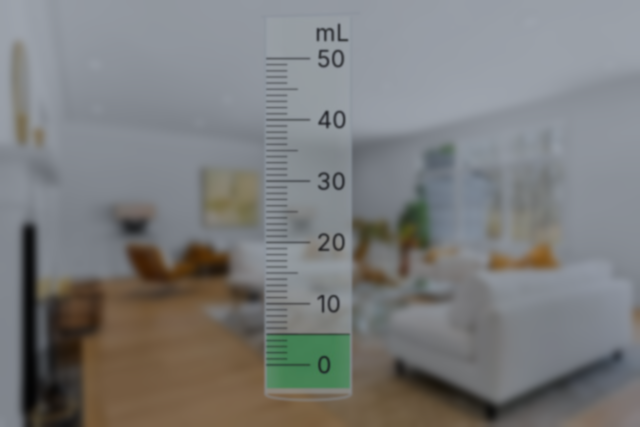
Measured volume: 5; mL
